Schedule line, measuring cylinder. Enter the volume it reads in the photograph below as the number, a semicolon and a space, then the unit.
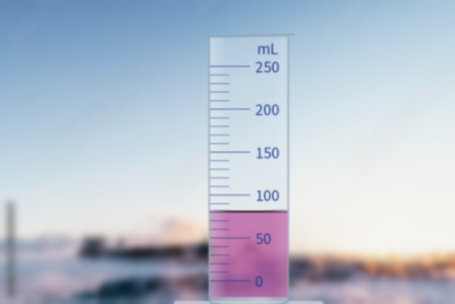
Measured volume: 80; mL
